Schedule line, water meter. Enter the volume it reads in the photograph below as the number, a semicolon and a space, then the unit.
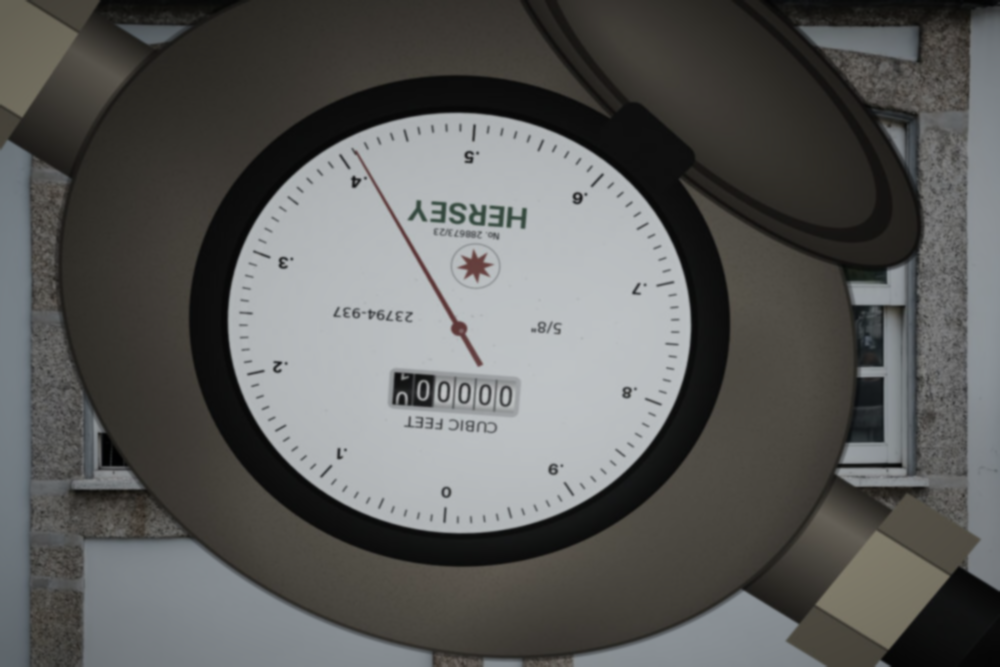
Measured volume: 0.41; ft³
